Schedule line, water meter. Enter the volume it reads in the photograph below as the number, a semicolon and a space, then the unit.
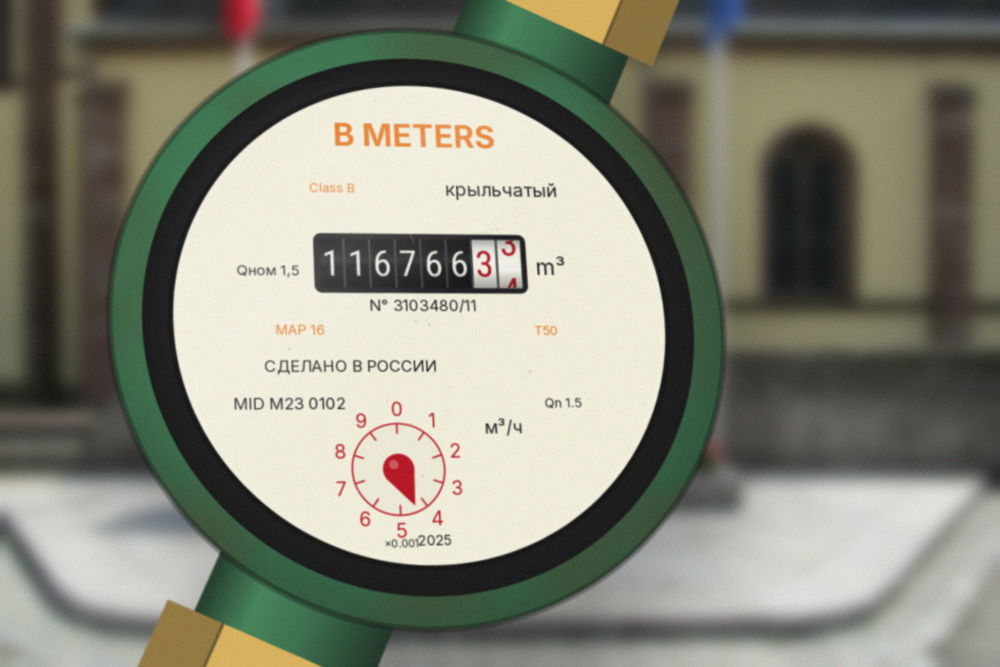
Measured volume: 116766.334; m³
